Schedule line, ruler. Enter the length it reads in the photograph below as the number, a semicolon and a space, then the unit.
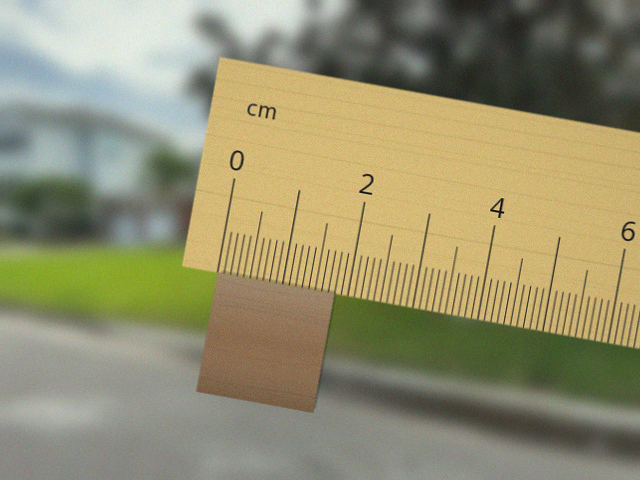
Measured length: 1.8; cm
